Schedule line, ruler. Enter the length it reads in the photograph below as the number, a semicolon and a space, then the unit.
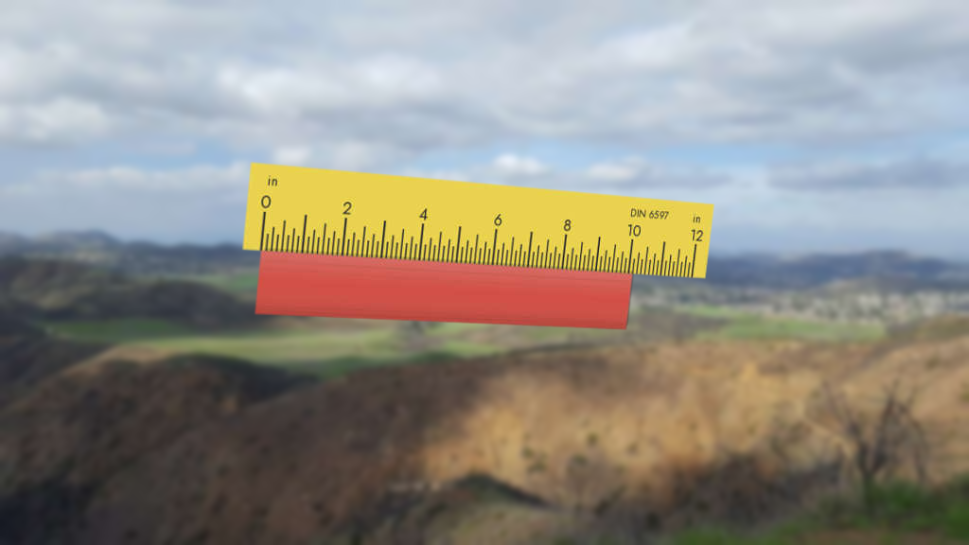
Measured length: 10.125; in
